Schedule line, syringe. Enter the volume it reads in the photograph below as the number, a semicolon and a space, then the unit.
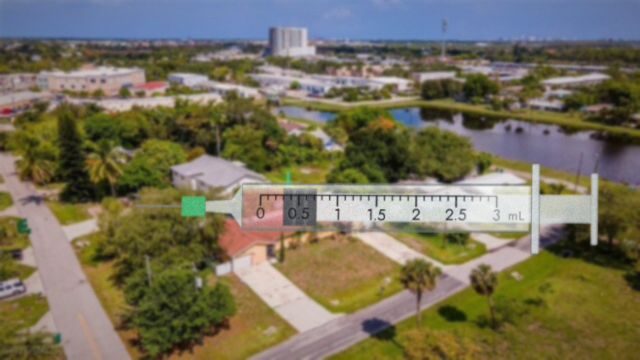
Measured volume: 0.3; mL
